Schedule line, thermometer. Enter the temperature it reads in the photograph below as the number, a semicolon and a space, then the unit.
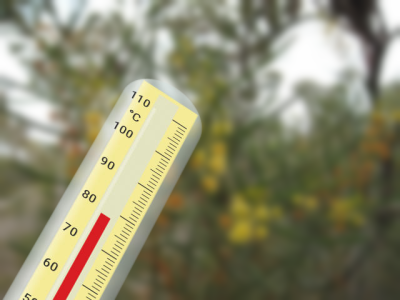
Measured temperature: 78; °C
